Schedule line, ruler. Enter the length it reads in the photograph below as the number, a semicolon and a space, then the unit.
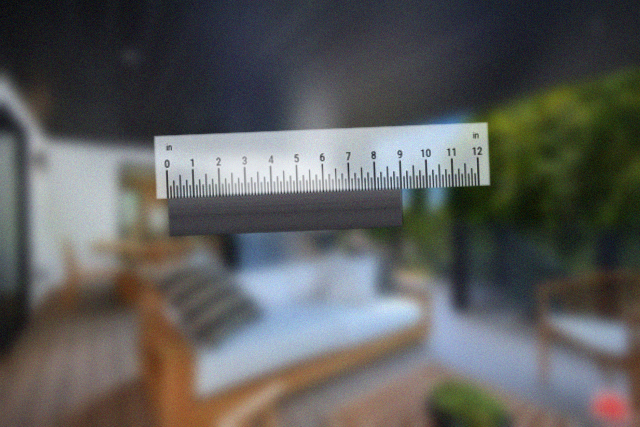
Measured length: 9; in
